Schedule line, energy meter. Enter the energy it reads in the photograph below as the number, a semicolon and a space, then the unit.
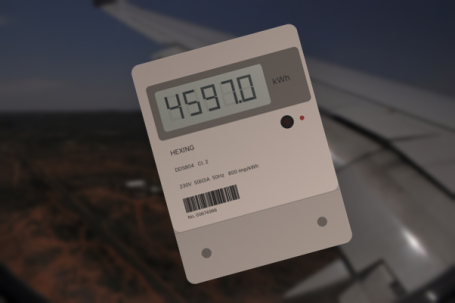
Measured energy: 4597.0; kWh
